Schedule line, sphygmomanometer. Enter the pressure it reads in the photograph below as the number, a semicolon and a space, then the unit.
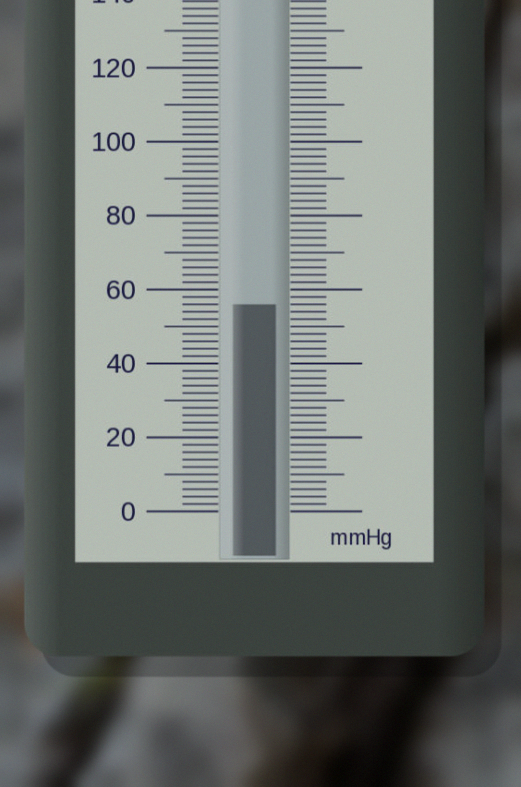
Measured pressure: 56; mmHg
